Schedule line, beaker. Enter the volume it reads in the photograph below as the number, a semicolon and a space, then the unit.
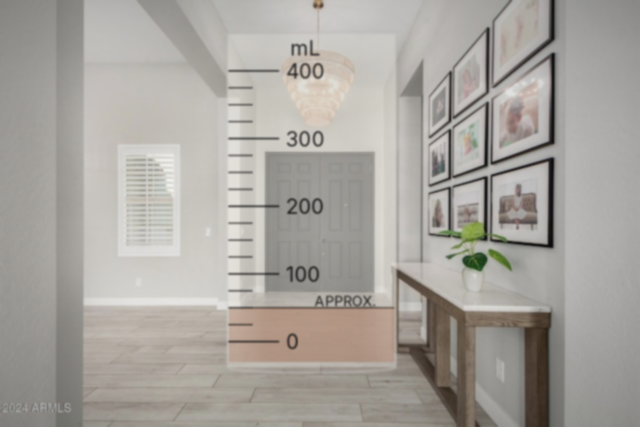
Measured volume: 50; mL
